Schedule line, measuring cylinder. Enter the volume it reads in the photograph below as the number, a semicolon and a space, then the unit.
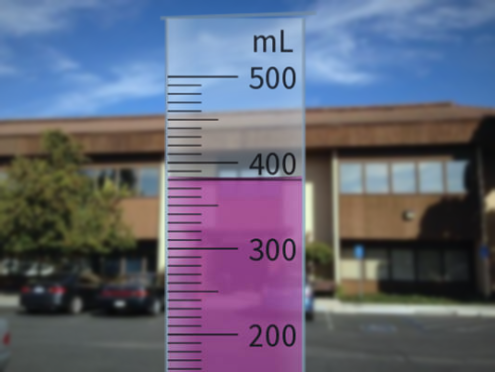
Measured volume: 380; mL
